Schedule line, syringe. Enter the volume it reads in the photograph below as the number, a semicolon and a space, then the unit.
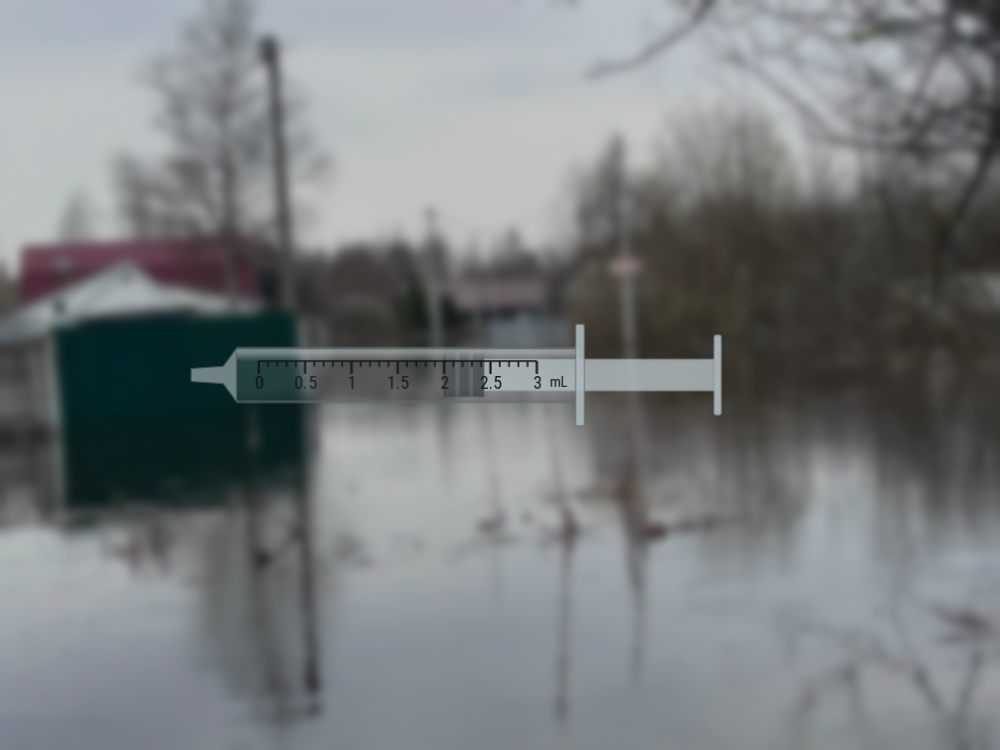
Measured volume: 2; mL
